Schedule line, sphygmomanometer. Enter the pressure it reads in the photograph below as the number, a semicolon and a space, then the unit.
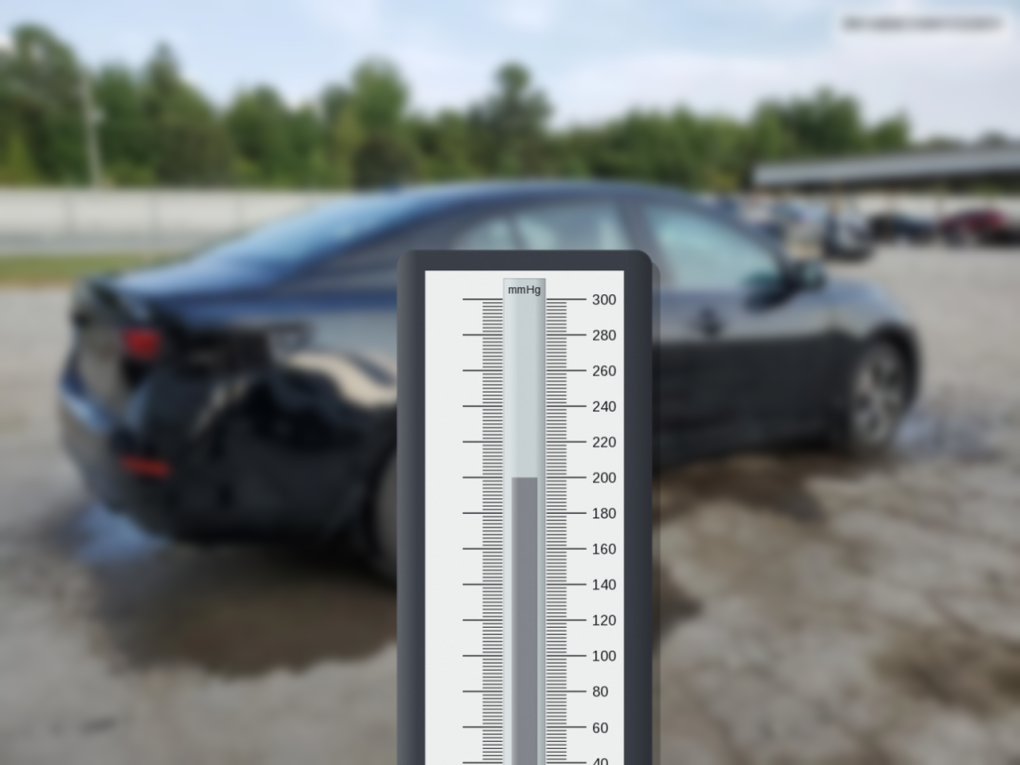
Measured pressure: 200; mmHg
